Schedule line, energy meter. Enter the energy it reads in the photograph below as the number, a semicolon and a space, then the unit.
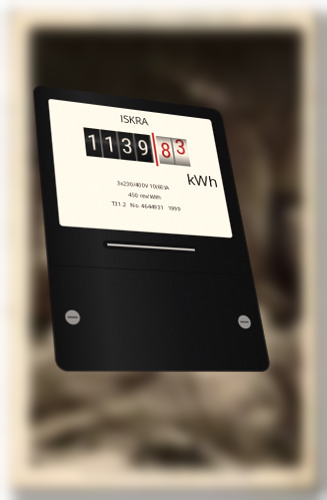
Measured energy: 1139.83; kWh
